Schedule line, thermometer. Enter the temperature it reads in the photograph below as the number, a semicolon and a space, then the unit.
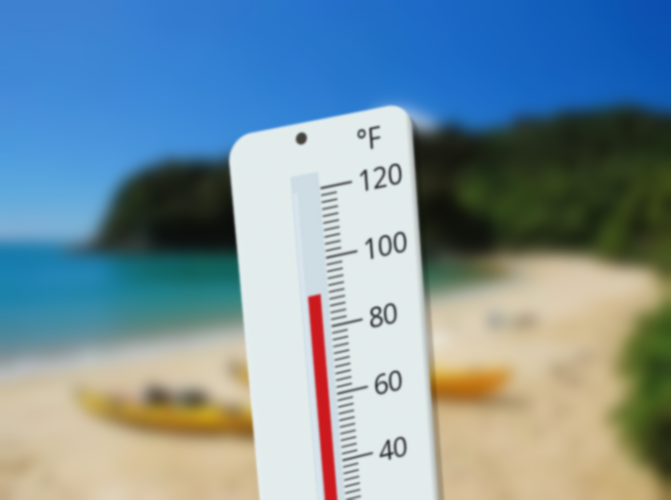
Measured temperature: 90; °F
